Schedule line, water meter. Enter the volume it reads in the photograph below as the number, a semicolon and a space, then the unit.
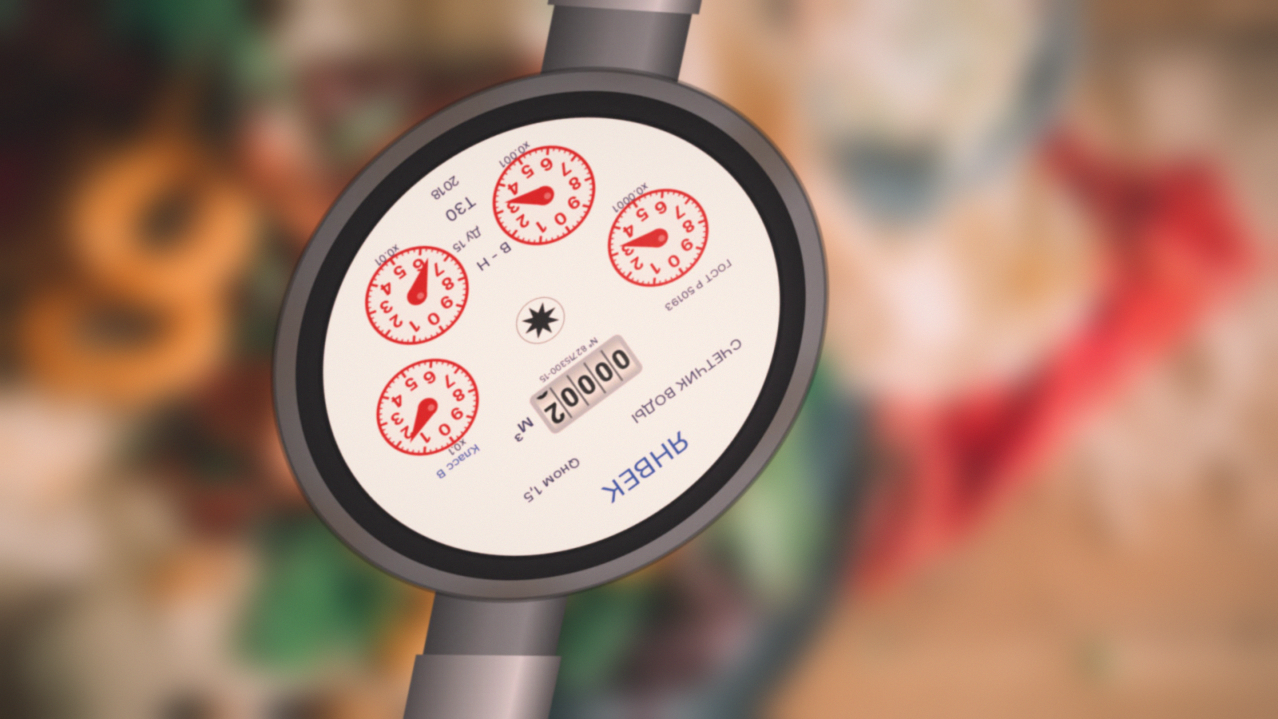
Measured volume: 2.1633; m³
